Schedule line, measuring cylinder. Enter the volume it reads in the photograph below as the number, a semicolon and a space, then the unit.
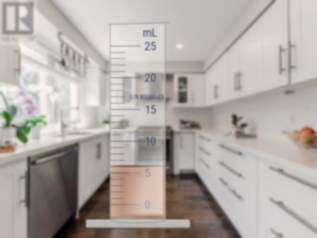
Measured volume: 6; mL
